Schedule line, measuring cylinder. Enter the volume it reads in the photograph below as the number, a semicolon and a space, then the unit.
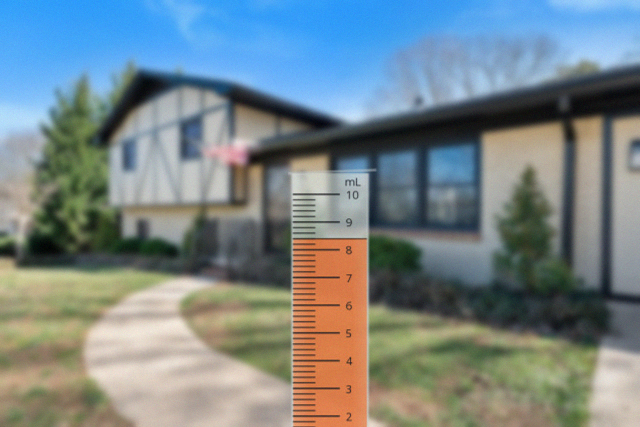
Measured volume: 8.4; mL
